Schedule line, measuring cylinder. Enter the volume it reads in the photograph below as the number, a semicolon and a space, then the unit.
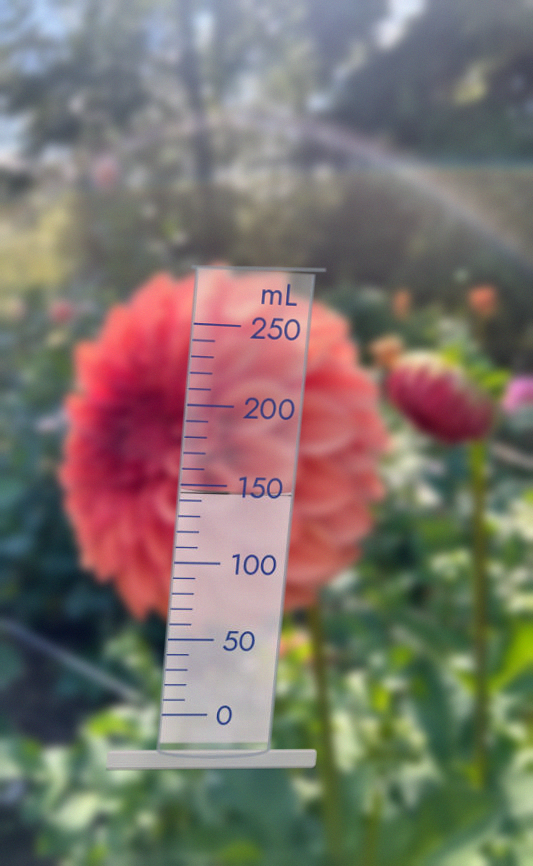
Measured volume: 145; mL
